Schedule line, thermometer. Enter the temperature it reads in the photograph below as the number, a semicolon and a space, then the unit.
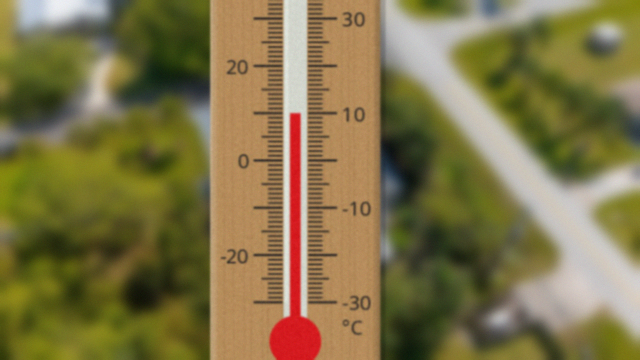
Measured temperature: 10; °C
